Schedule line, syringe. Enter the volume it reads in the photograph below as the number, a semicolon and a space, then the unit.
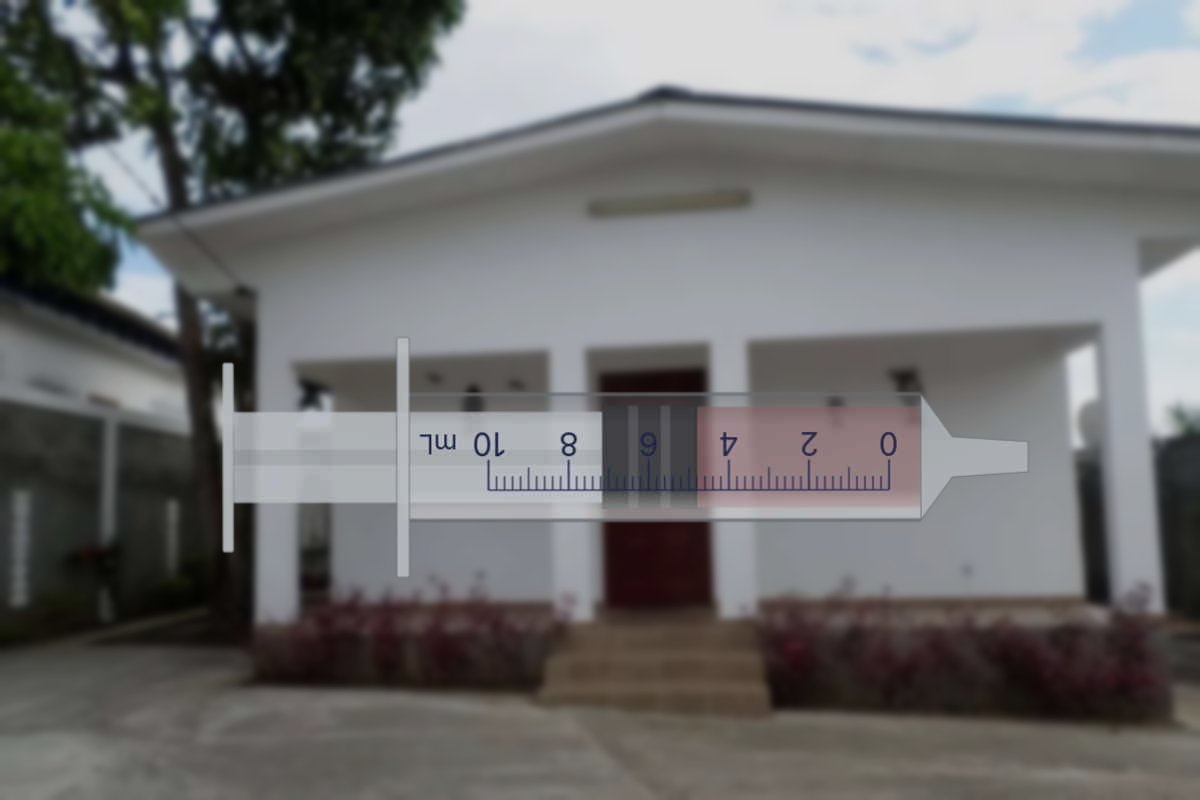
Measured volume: 4.8; mL
